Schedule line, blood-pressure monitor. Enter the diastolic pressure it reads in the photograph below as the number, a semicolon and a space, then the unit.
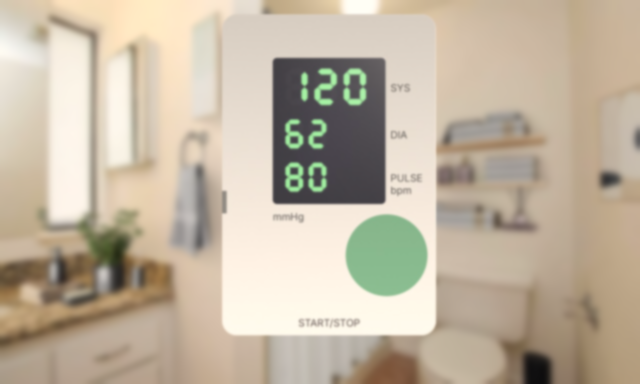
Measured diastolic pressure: 62; mmHg
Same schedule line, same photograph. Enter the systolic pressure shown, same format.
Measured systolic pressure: 120; mmHg
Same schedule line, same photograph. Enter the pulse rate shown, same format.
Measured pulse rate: 80; bpm
